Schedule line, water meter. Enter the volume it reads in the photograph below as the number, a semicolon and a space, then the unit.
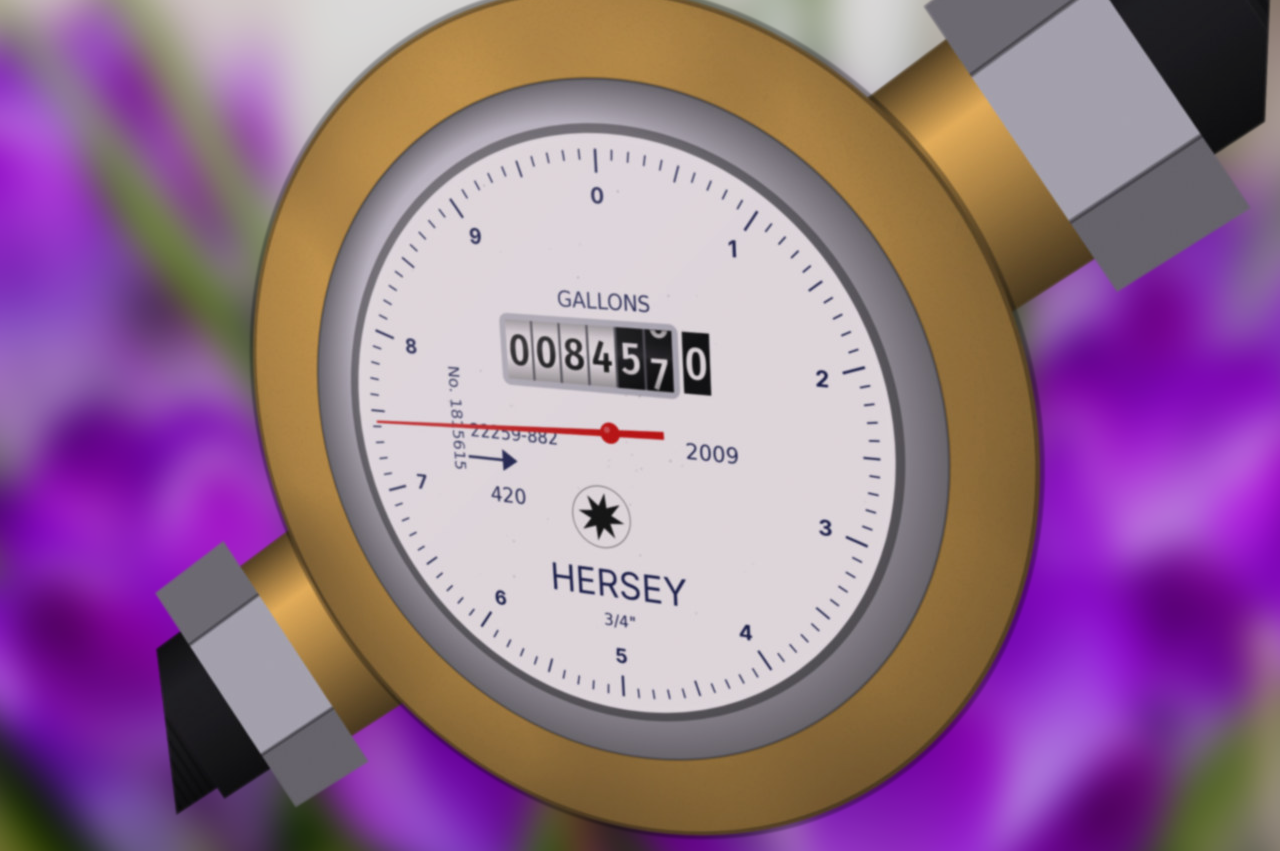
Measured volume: 84567.4; gal
